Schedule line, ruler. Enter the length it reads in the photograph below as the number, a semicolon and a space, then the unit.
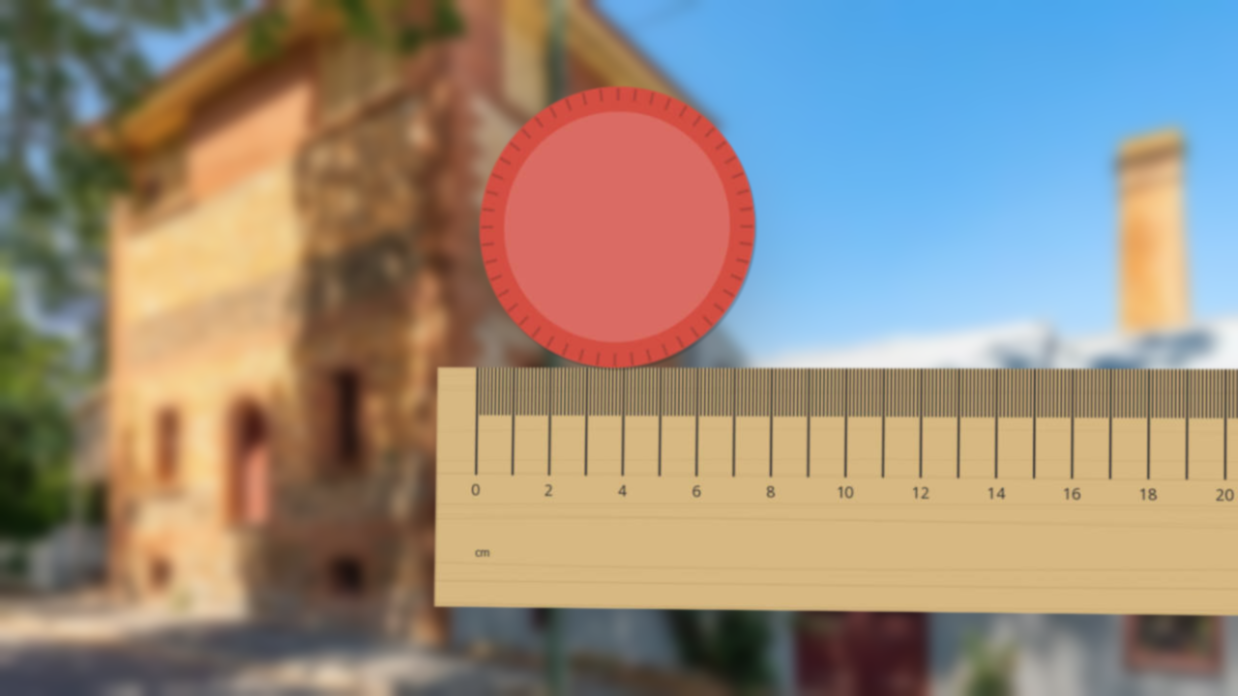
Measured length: 7.5; cm
